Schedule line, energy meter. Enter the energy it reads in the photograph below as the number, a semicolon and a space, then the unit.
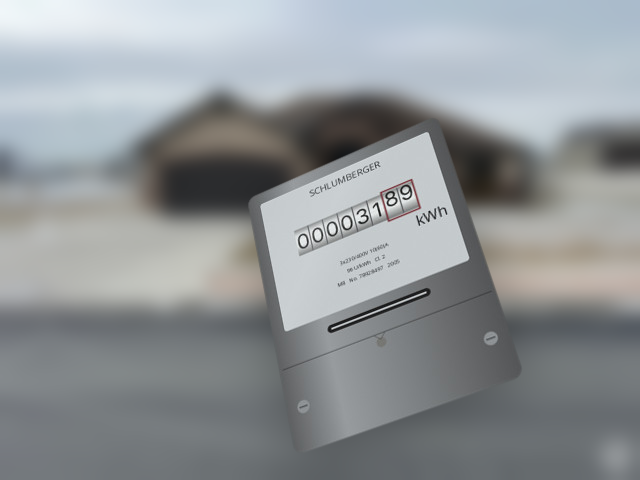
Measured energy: 31.89; kWh
